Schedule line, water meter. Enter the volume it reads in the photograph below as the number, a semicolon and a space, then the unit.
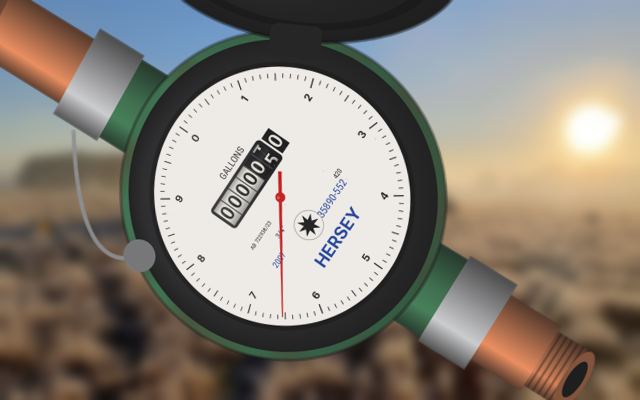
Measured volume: 46.5; gal
